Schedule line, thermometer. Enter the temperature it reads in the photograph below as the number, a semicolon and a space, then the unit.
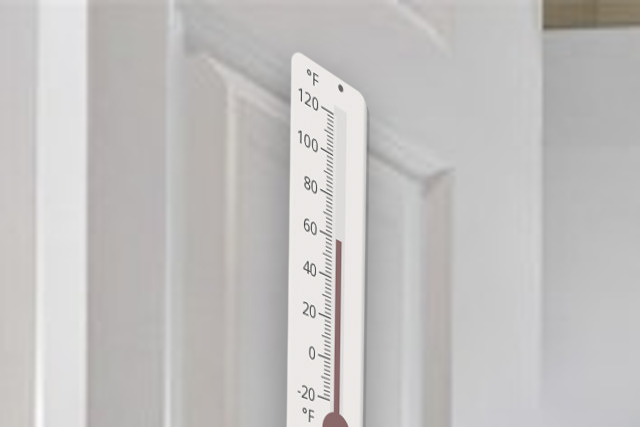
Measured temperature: 60; °F
